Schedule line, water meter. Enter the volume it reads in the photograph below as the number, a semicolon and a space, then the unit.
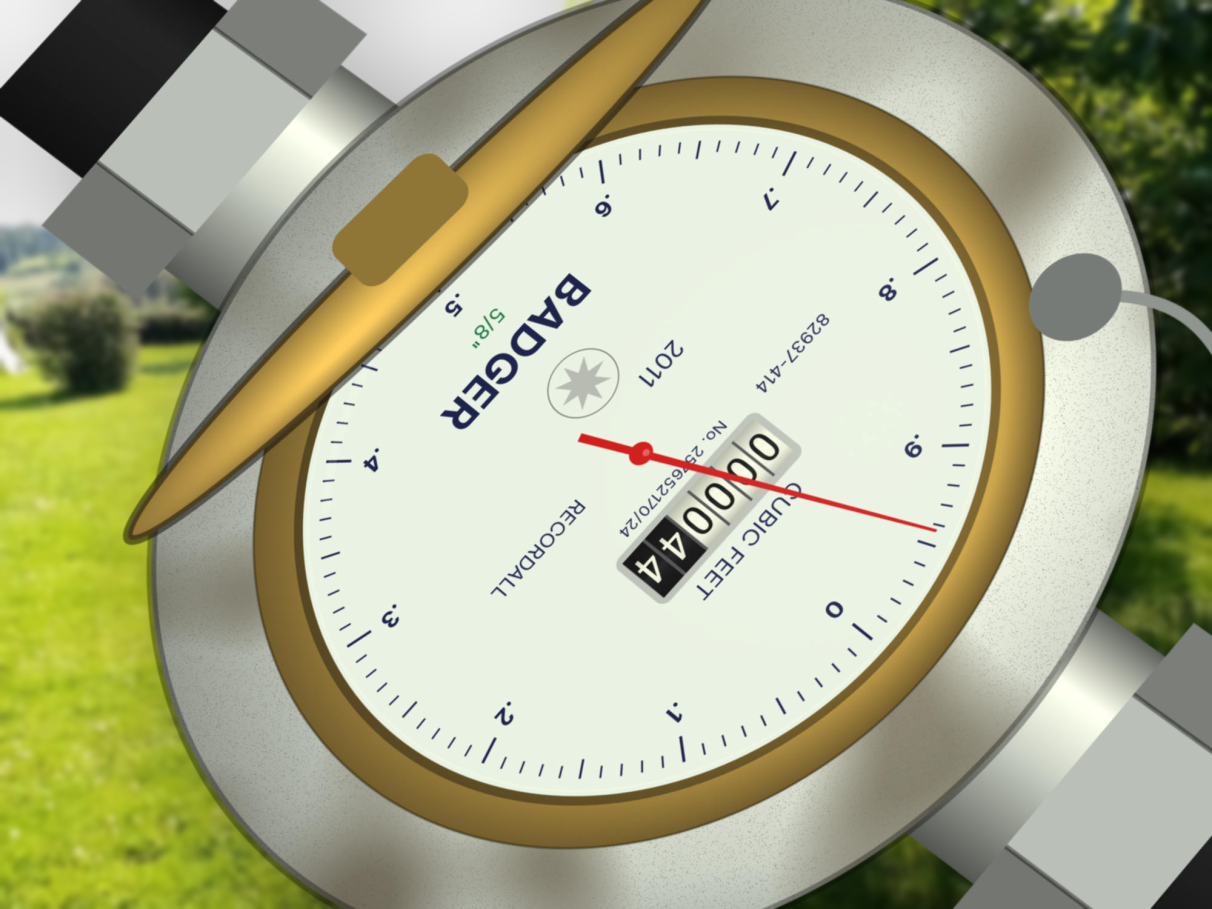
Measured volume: 43.94; ft³
